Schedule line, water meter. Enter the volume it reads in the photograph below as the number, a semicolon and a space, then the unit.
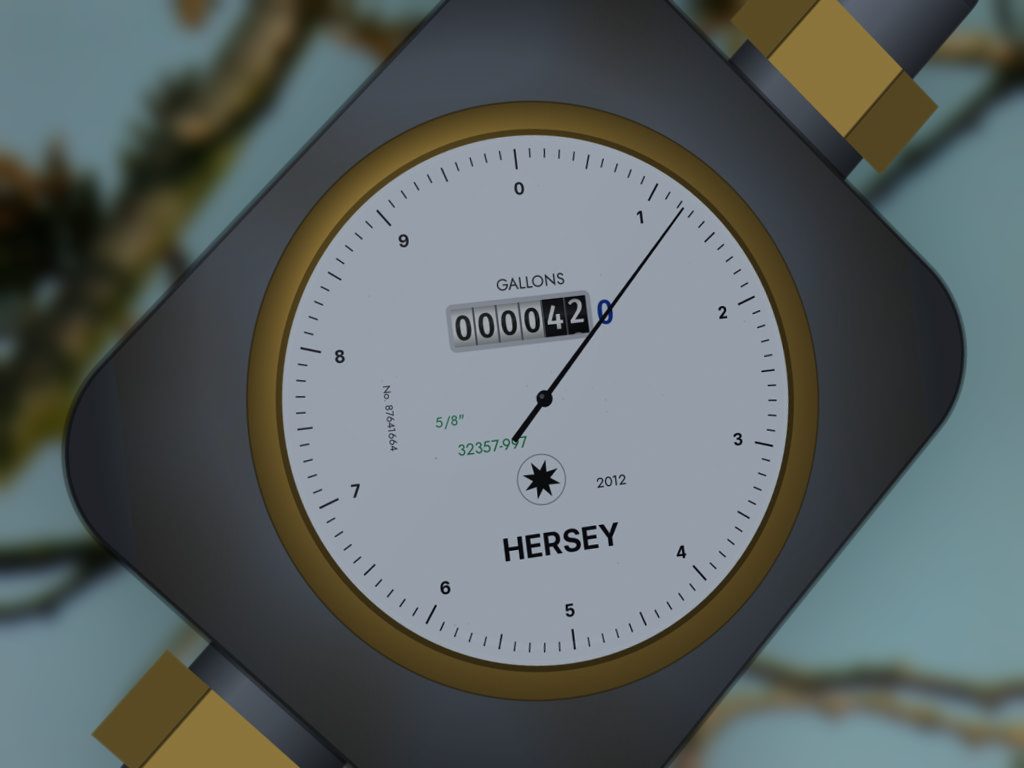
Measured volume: 421.2; gal
